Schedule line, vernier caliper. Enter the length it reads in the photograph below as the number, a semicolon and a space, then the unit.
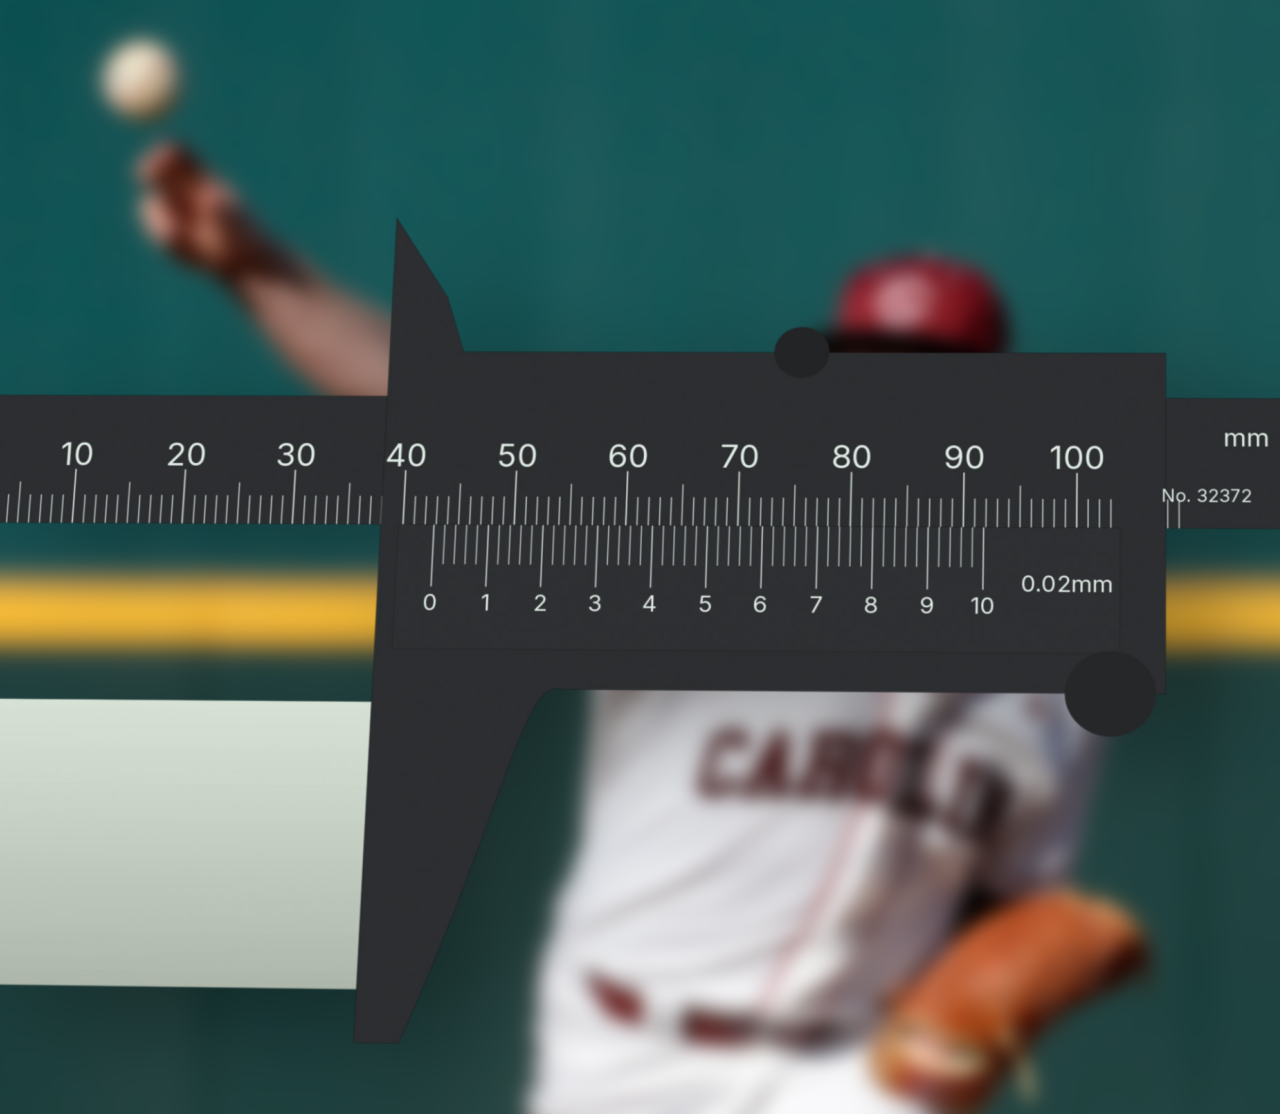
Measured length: 42.8; mm
